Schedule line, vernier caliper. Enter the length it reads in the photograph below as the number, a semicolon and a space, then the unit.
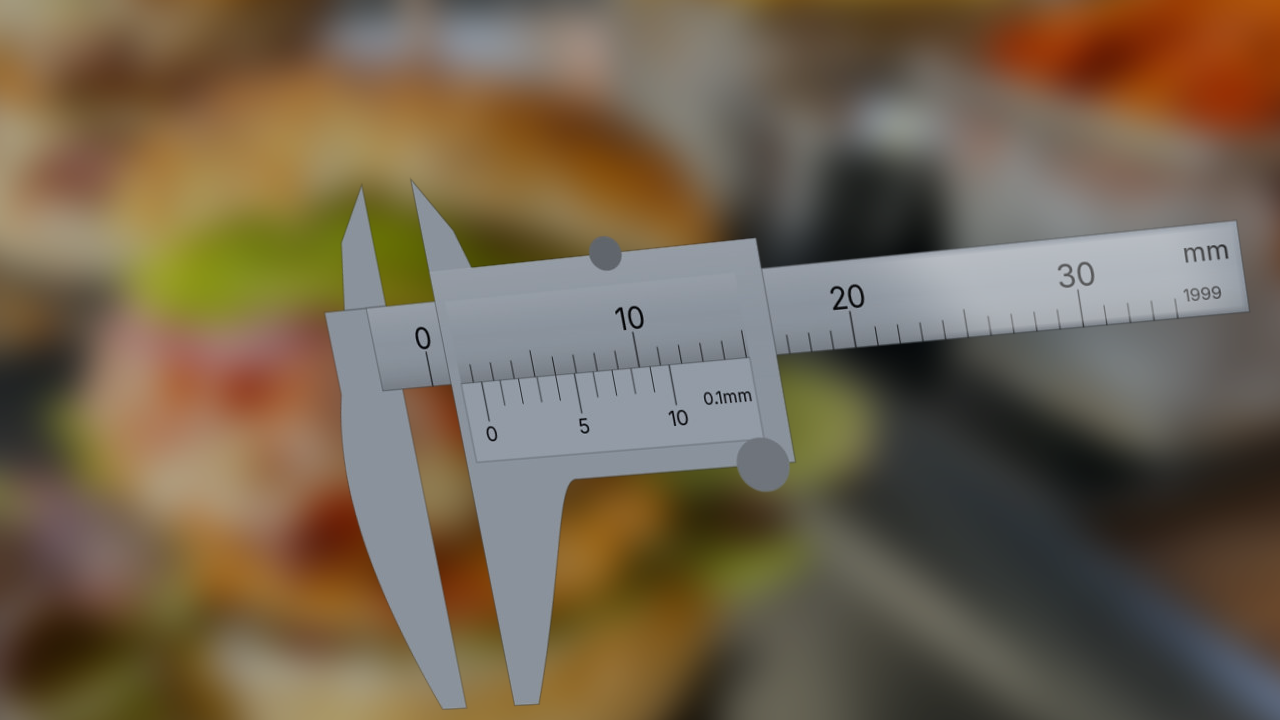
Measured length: 2.4; mm
